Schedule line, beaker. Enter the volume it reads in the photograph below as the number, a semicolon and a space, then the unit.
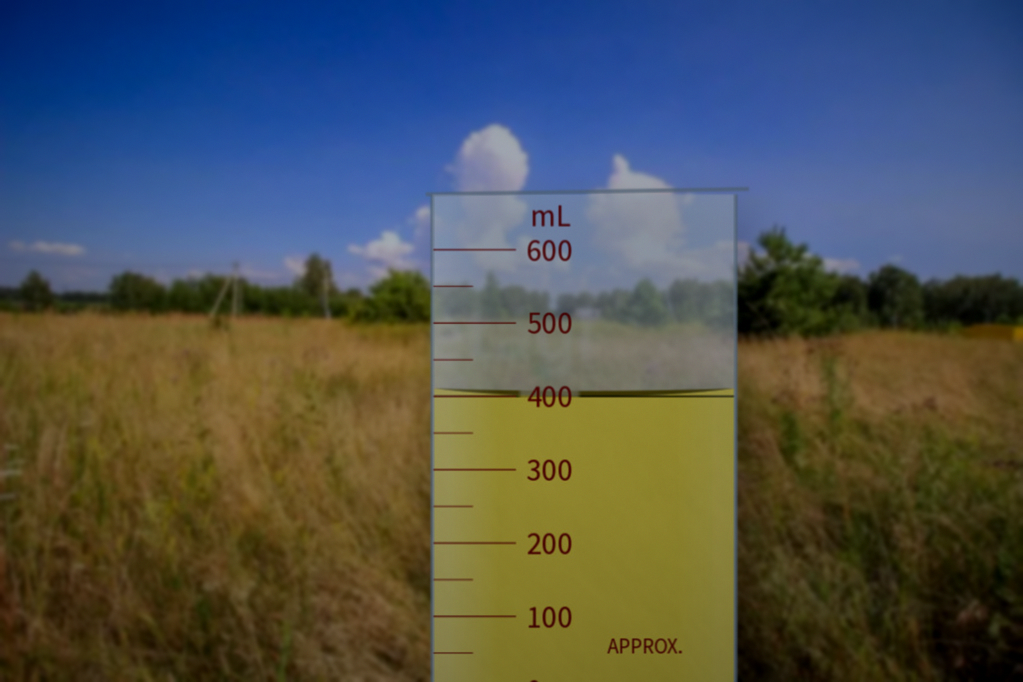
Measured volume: 400; mL
